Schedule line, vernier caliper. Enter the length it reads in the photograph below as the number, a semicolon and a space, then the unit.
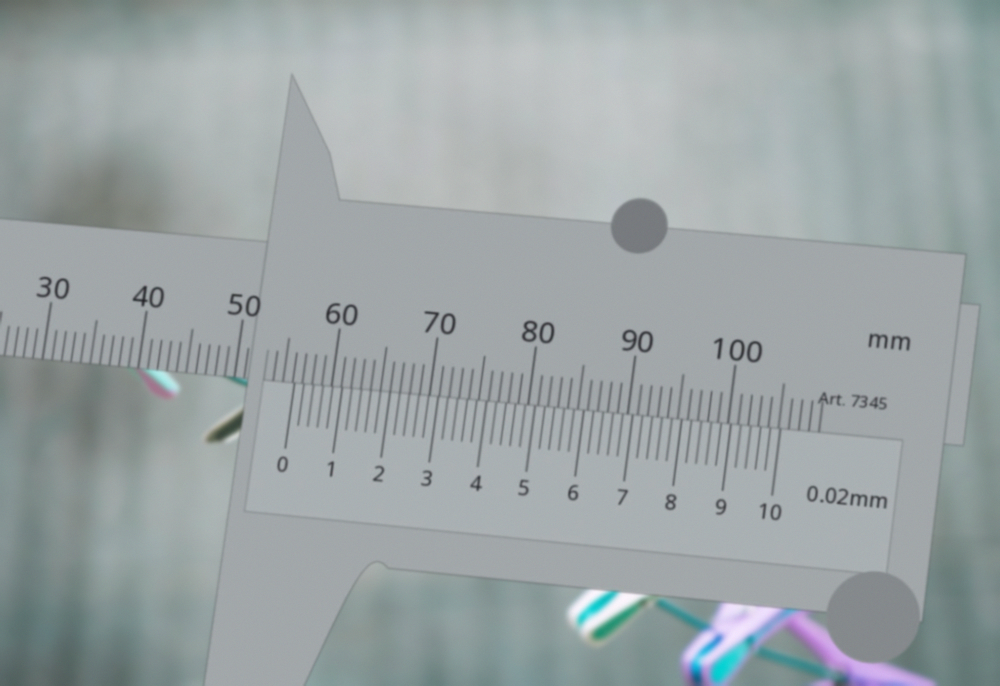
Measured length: 56.2; mm
